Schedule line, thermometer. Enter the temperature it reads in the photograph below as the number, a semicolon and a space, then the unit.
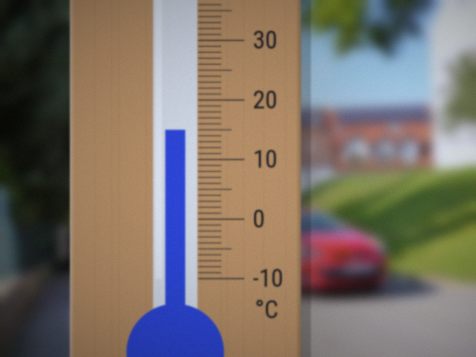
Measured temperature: 15; °C
